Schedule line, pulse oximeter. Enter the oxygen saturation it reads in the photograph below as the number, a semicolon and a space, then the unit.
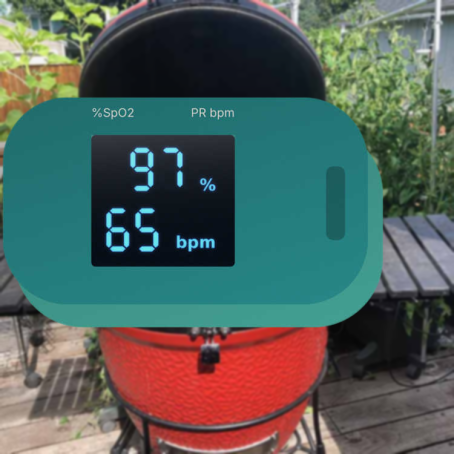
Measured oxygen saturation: 97; %
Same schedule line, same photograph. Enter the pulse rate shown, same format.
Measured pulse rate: 65; bpm
